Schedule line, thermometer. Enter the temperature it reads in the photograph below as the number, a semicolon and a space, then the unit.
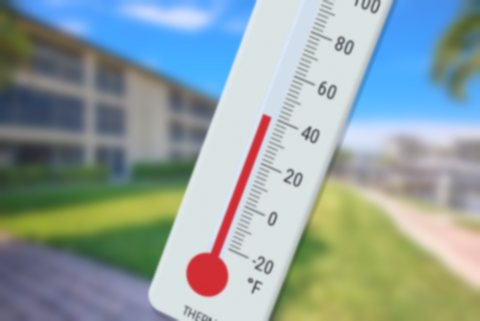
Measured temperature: 40; °F
